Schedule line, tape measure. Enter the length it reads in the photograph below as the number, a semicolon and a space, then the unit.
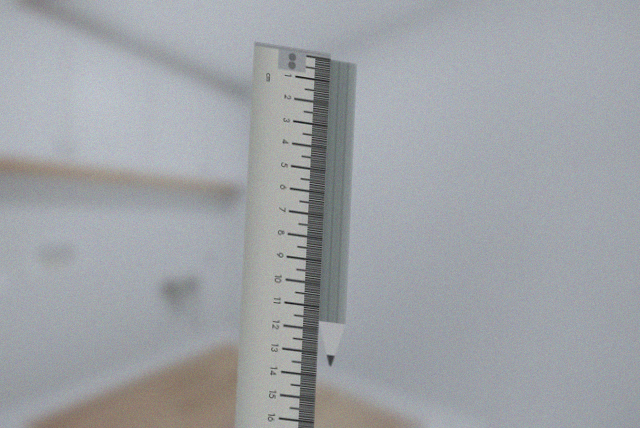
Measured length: 13.5; cm
